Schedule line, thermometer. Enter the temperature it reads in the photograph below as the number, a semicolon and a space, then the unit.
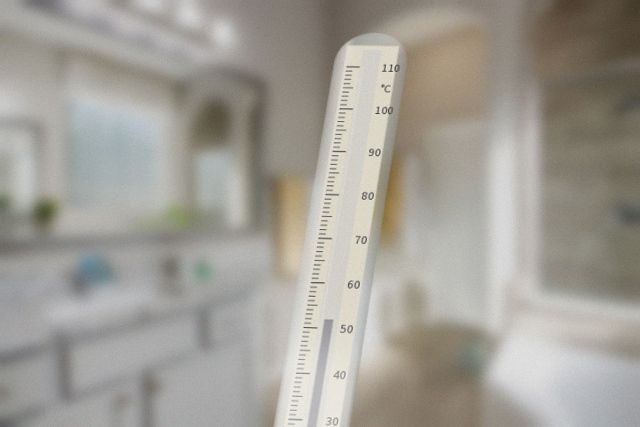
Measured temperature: 52; °C
